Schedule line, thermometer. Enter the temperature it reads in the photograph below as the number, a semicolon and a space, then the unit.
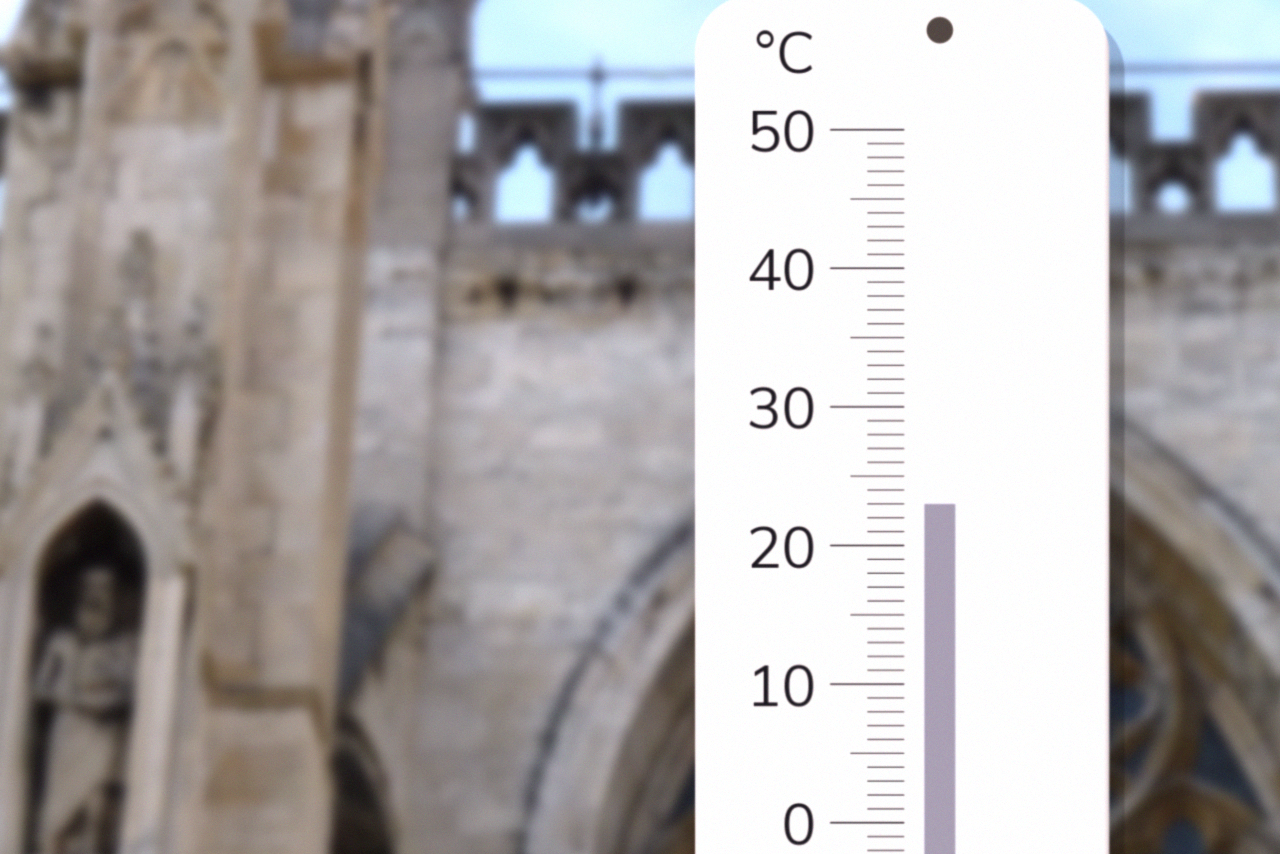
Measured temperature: 23; °C
